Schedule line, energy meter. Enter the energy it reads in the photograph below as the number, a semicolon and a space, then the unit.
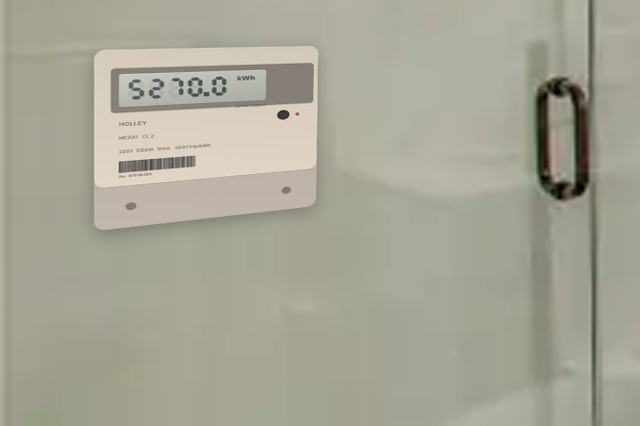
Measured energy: 5270.0; kWh
